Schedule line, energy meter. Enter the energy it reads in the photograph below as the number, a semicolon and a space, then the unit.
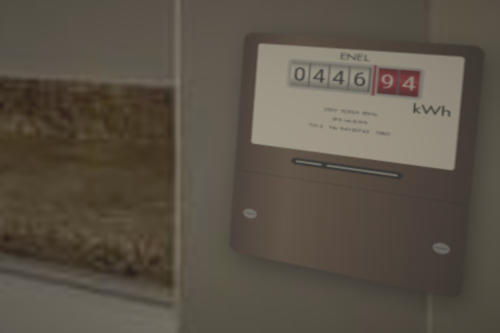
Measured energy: 446.94; kWh
